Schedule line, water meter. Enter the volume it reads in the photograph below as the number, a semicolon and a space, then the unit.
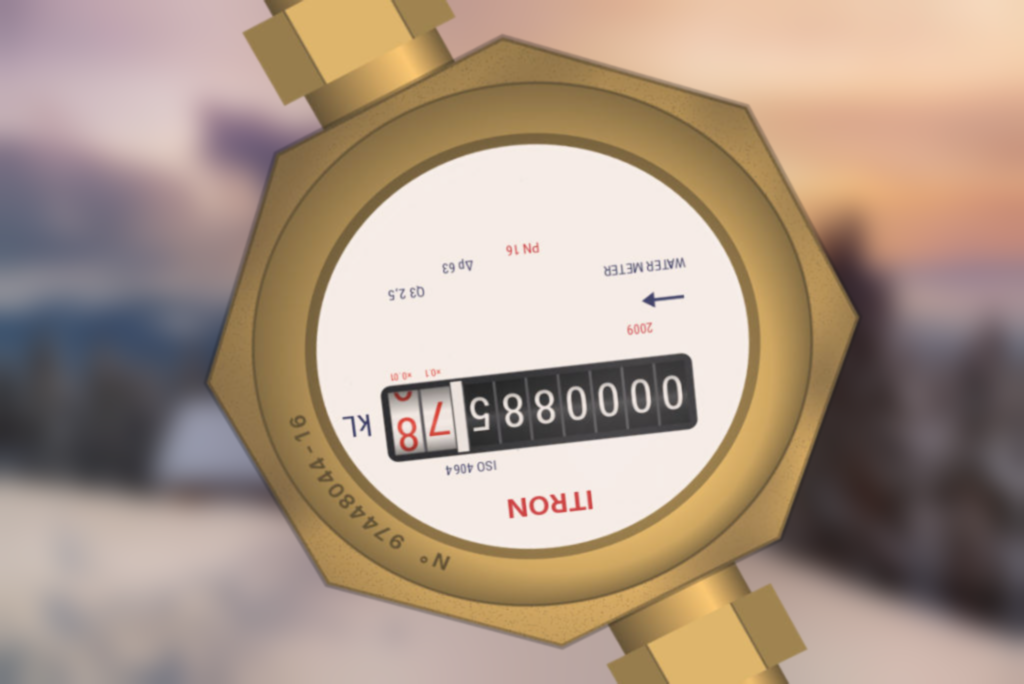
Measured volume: 885.78; kL
